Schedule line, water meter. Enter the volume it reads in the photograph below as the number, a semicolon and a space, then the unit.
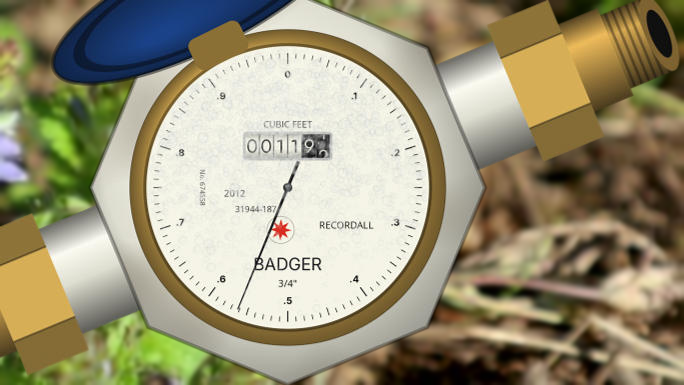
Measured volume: 1191.56; ft³
